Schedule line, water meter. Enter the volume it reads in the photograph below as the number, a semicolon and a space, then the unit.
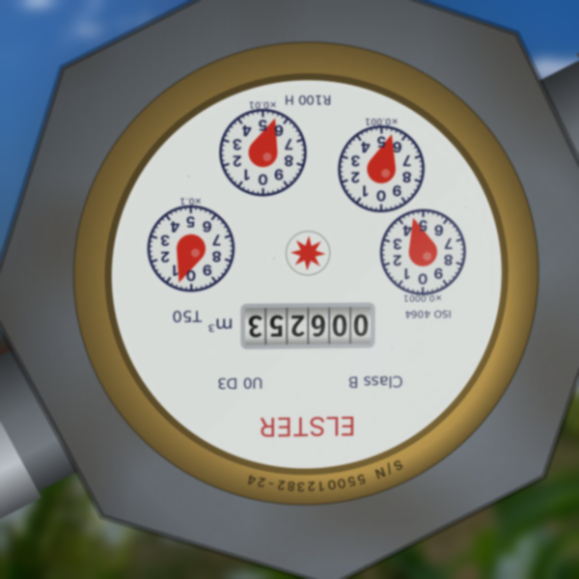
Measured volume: 6253.0554; m³
